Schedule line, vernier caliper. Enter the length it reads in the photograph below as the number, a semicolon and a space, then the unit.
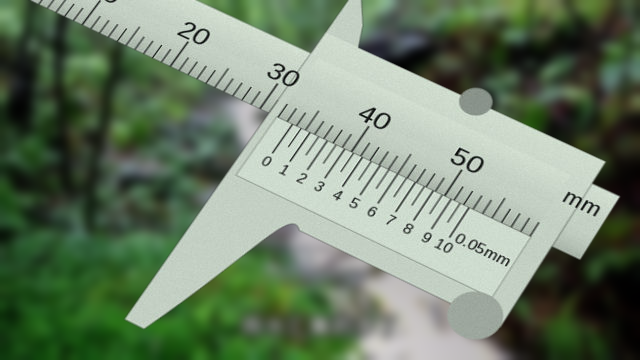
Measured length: 33.6; mm
